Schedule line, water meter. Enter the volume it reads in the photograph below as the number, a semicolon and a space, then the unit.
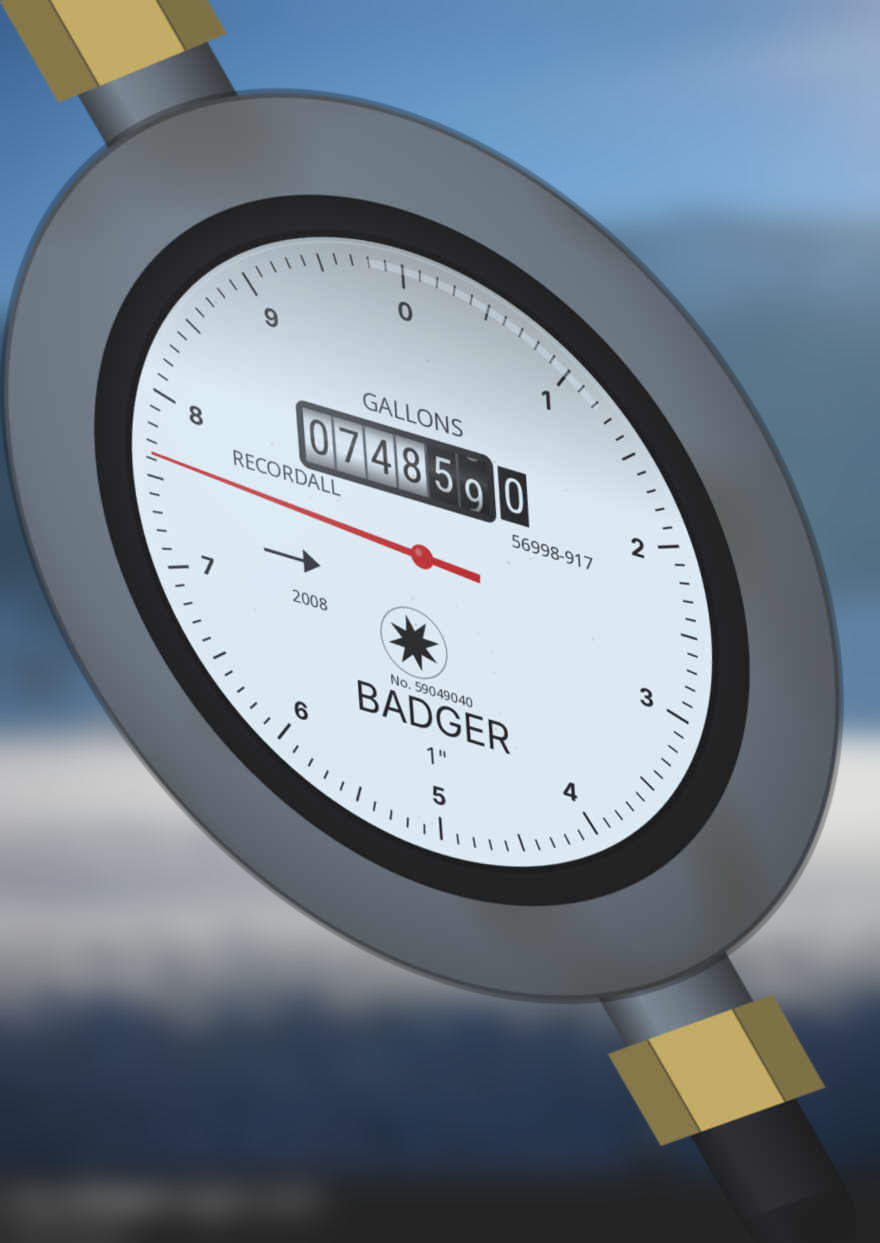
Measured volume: 748587.6; gal
